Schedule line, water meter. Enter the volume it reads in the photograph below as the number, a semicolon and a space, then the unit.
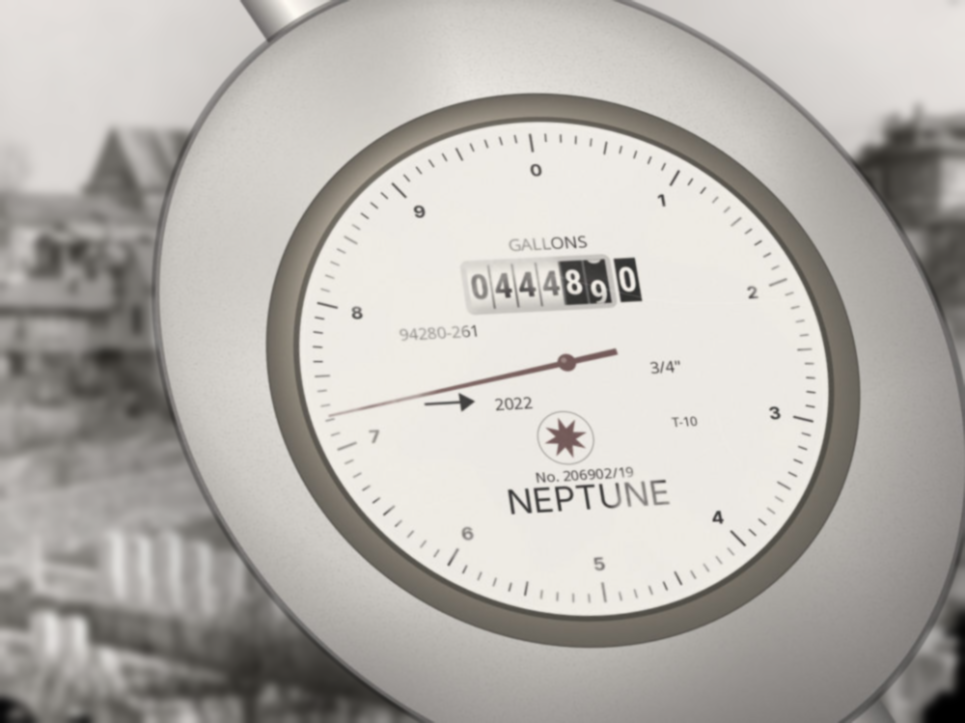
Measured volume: 444887.2; gal
